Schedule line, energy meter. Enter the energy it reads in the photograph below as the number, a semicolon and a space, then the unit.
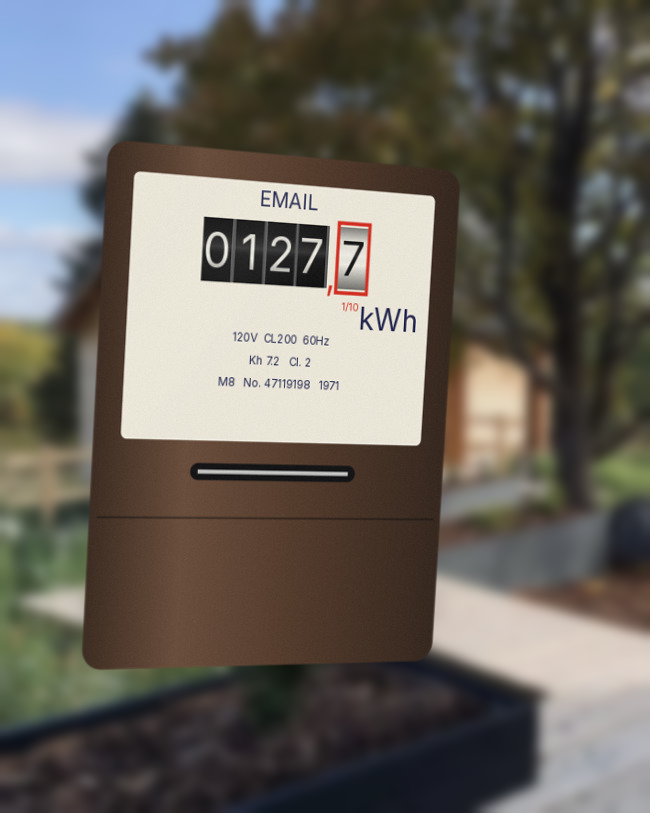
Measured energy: 127.7; kWh
